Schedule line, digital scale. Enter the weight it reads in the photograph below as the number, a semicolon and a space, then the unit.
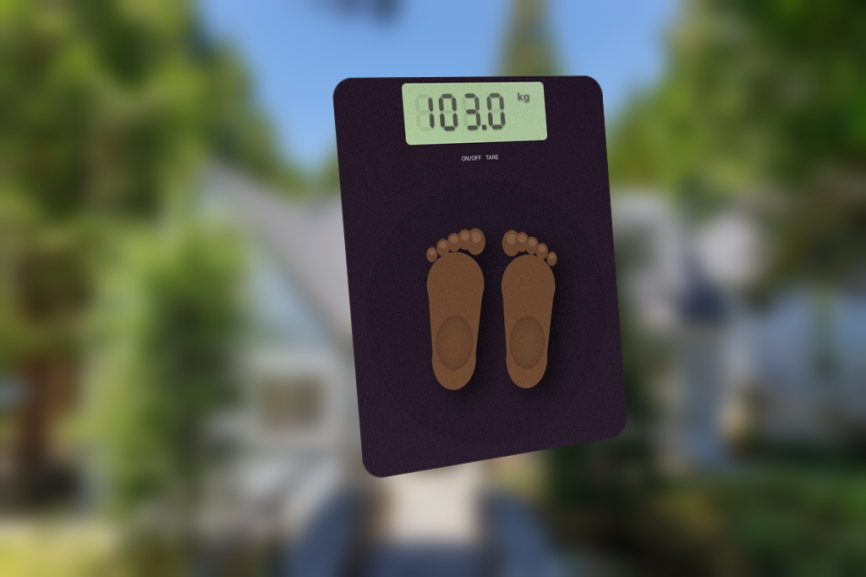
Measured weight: 103.0; kg
